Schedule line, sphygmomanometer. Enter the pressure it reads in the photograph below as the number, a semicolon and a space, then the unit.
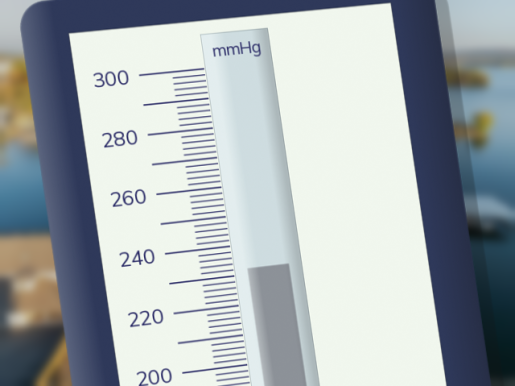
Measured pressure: 232; mmHg
